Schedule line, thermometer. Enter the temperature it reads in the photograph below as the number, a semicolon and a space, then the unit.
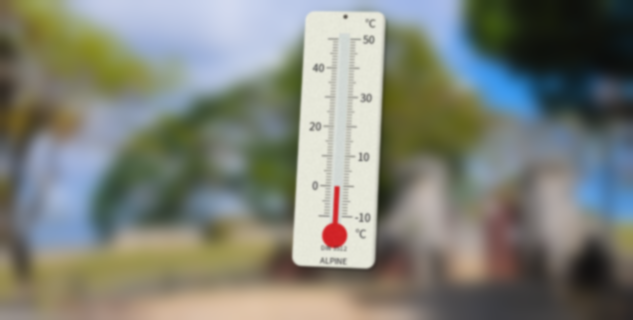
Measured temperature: 0; °C
